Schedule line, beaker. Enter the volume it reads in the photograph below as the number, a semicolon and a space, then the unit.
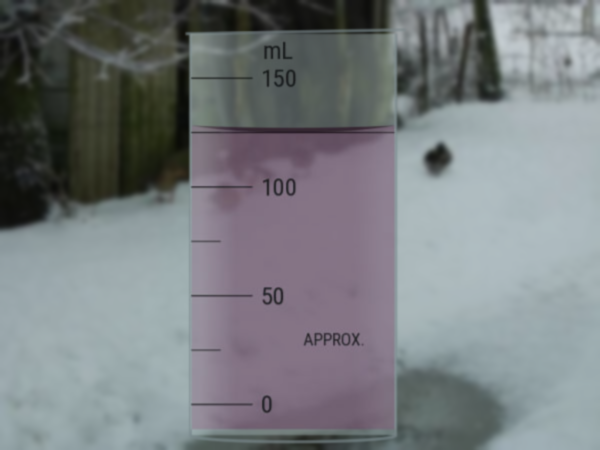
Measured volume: 125; mL
